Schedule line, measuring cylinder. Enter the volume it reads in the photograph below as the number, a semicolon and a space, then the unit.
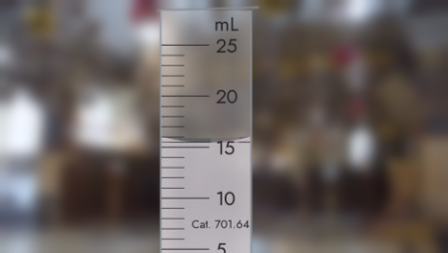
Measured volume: 15.5; mL
